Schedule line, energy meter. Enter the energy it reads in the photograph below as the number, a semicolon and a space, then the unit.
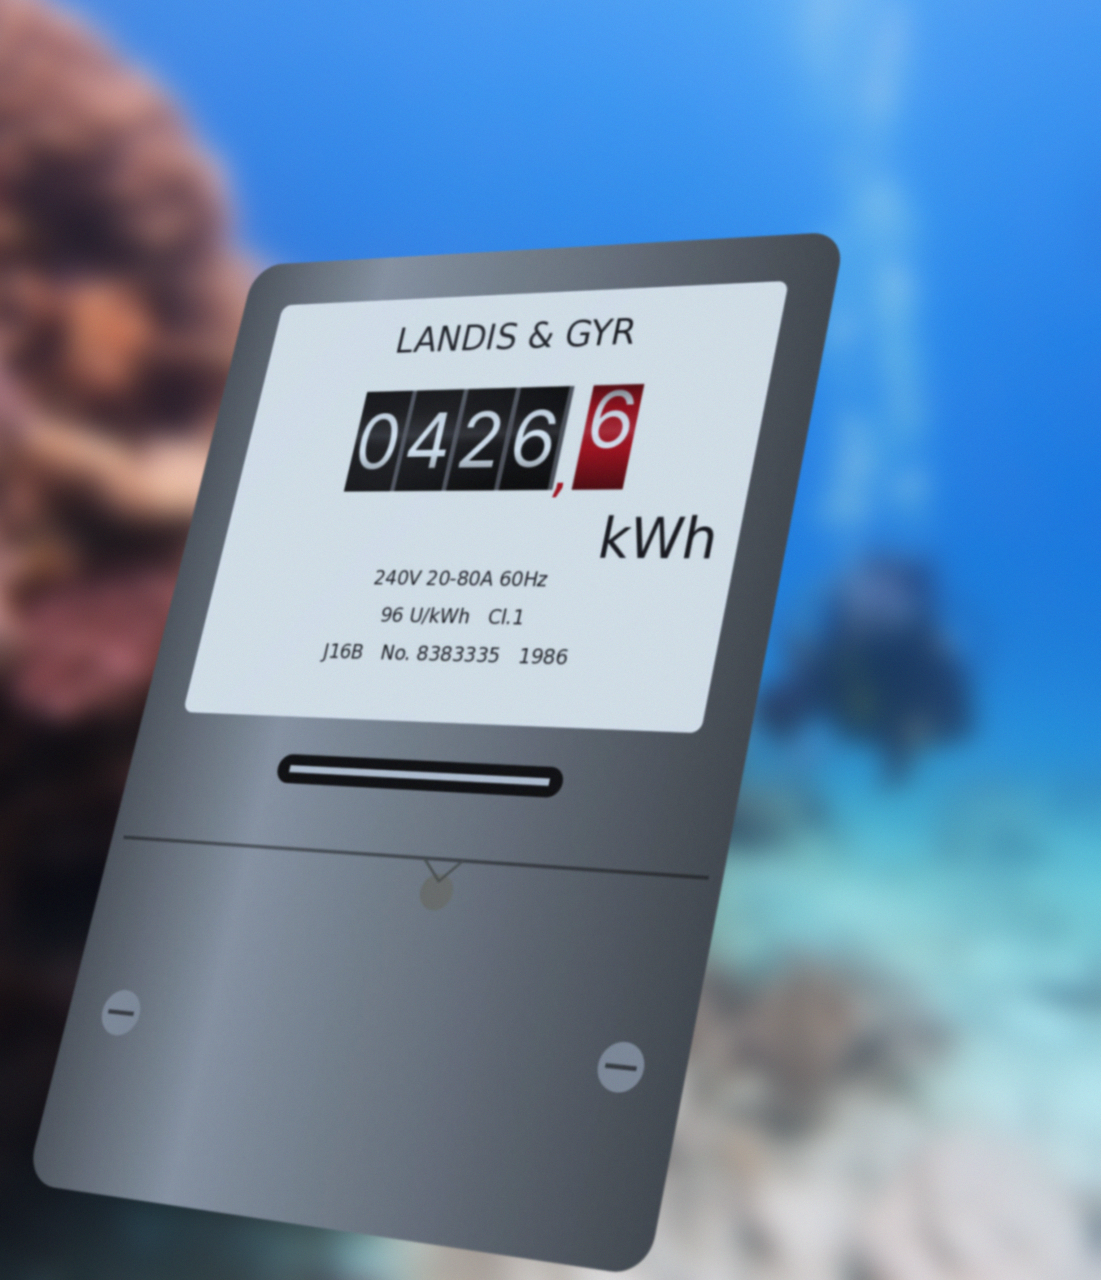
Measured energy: 426.6; kWh
